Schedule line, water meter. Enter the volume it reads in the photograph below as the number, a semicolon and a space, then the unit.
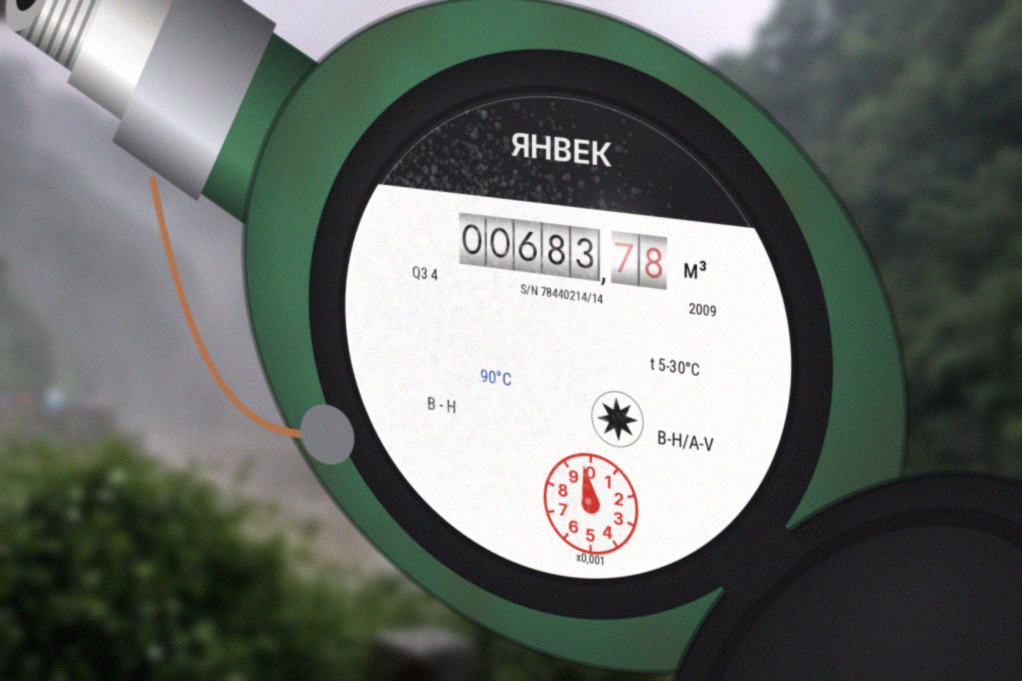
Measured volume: 683.779; m³
